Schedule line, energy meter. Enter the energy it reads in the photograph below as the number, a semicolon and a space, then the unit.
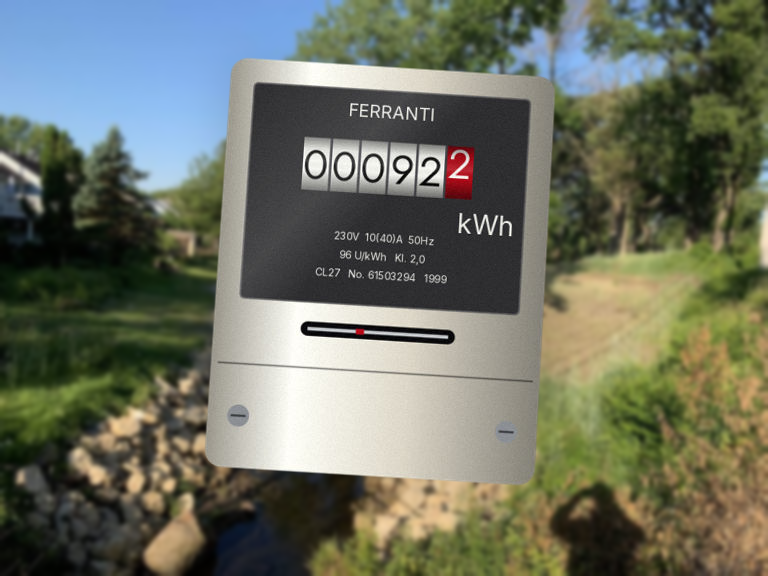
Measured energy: 92.2; kWh
